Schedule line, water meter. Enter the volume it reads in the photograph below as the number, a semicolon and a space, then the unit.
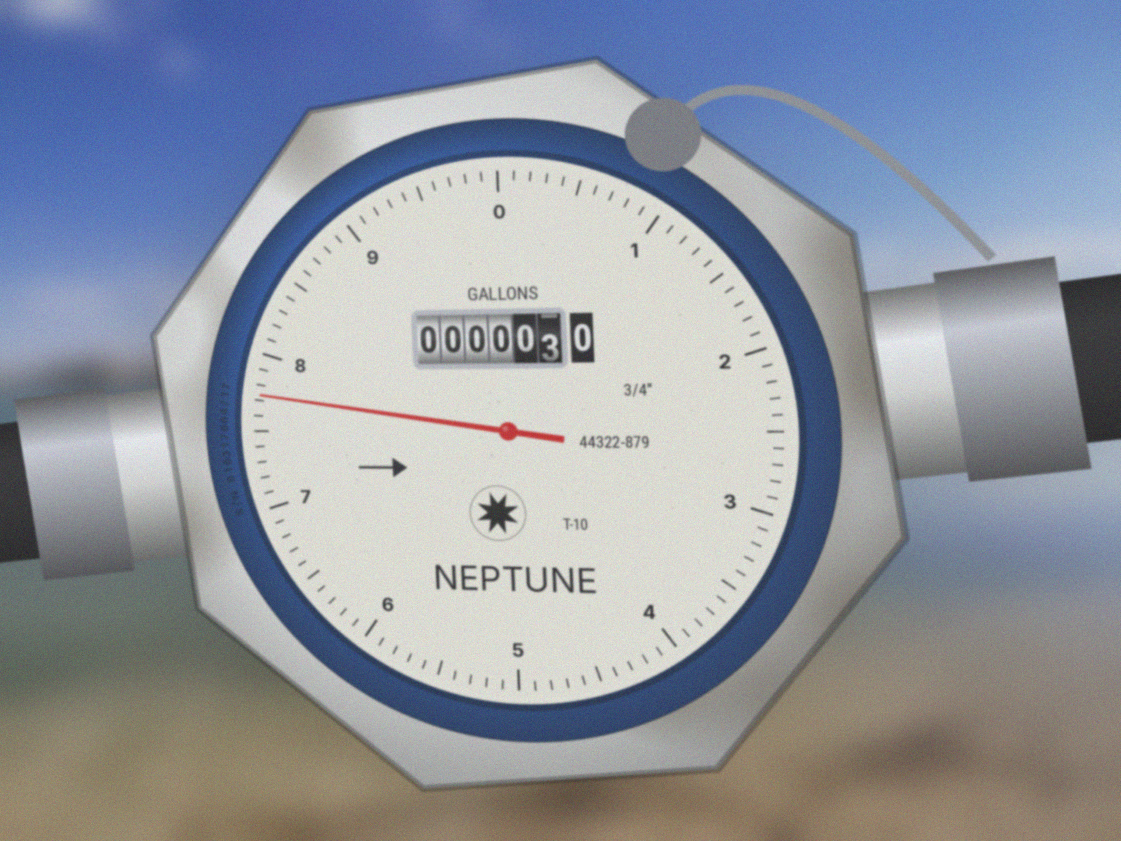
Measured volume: 27.7; gal
